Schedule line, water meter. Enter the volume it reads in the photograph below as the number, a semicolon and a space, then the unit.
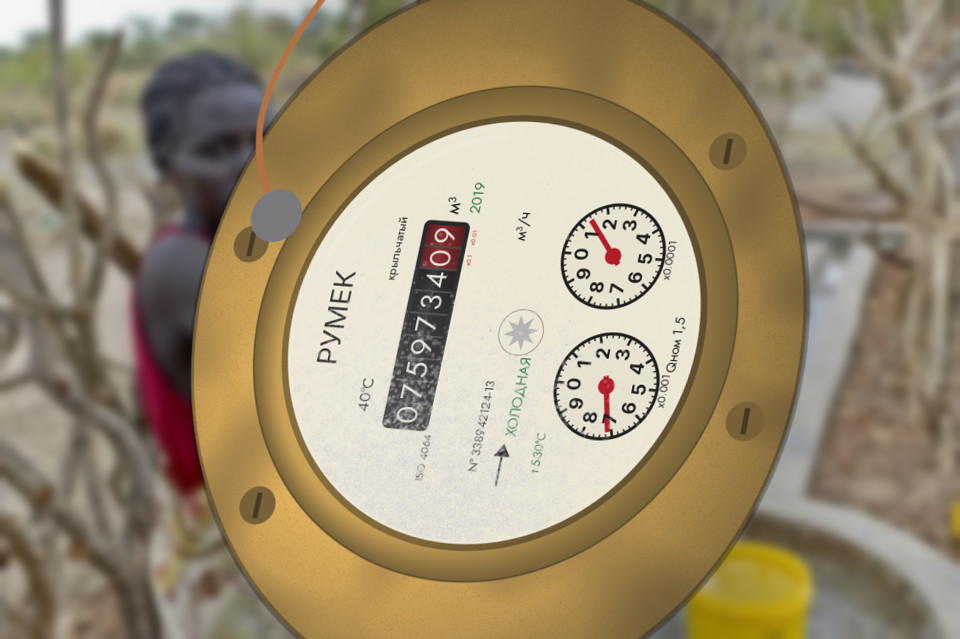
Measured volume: 759734.0971; m³
